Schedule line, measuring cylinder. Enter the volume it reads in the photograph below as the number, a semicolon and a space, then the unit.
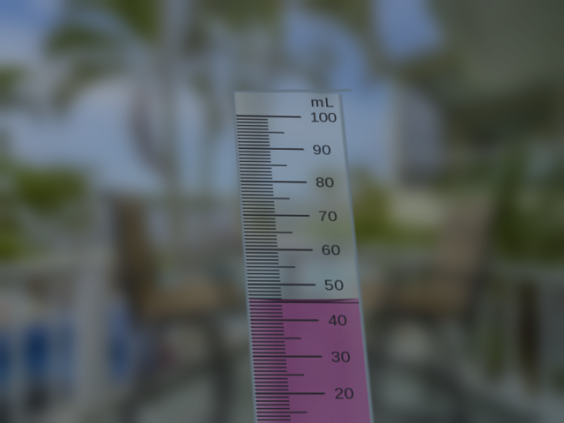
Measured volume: 45; mL
